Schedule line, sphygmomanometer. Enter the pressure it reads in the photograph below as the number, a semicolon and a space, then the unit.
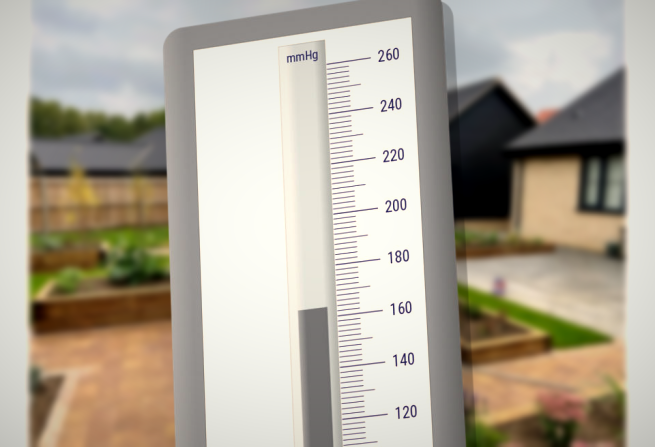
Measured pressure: 164; mmHg
